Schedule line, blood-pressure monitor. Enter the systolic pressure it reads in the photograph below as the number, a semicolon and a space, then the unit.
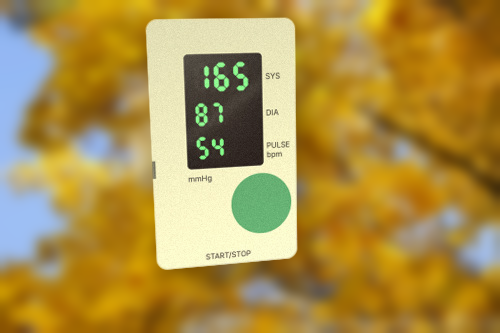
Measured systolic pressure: 165; mmHg
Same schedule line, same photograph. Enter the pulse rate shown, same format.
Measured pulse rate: 54; bpm
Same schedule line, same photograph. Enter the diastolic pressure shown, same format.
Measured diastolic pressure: 87; mmHg
